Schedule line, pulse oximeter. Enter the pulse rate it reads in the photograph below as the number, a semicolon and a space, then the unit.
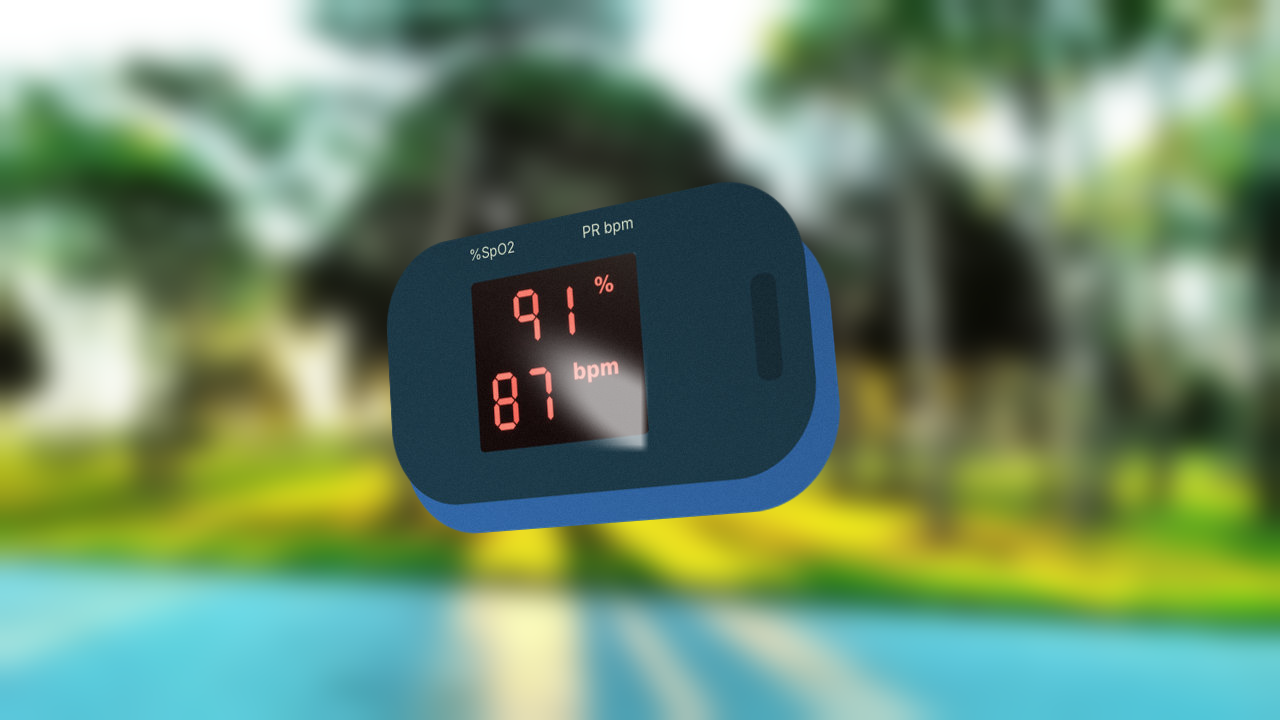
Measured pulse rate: 87; bpm
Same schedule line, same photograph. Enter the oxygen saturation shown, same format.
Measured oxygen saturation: 91; %
